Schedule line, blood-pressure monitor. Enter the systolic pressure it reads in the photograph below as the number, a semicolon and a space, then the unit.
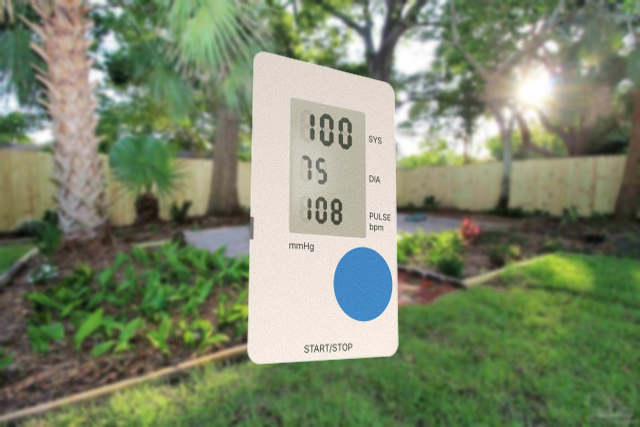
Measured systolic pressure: 100; mmHg
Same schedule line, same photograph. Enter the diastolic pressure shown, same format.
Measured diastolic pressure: 75; mmHg
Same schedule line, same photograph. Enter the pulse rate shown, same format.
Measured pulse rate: 108; bpm
